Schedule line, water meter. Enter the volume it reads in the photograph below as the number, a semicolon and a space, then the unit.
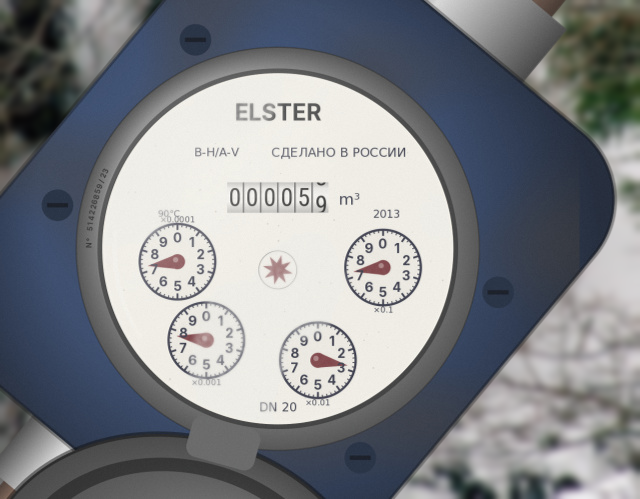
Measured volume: 58.7277; m³
